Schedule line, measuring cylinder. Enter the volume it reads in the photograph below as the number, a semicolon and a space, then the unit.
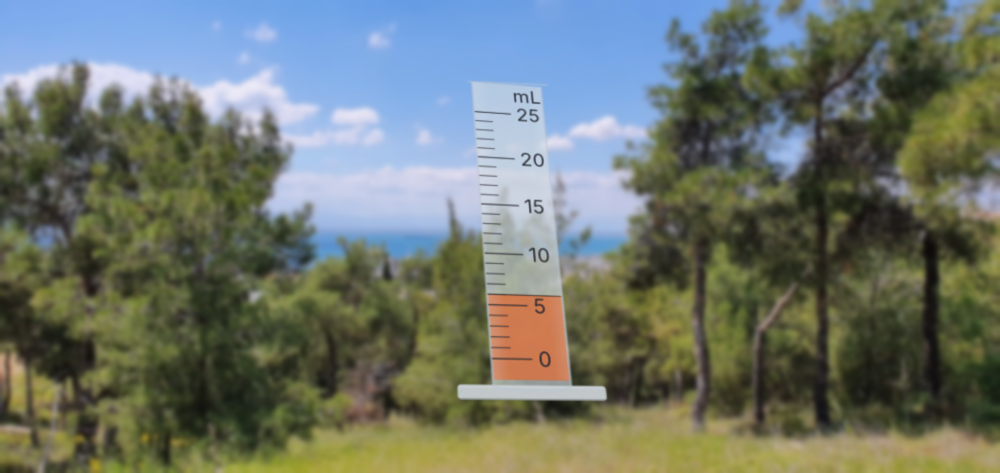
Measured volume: 6; mL
